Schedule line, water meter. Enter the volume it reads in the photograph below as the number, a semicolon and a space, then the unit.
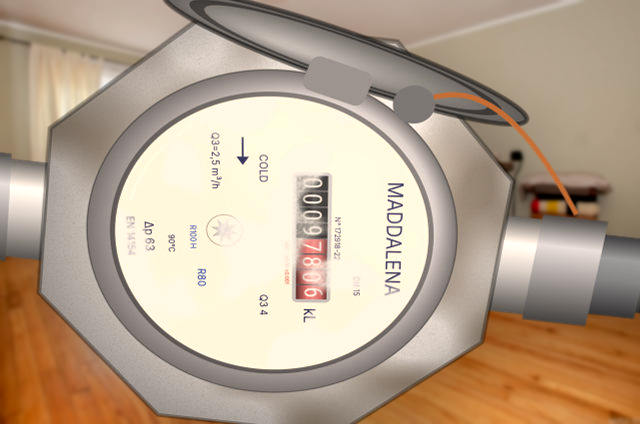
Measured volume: 9.7806; kL
